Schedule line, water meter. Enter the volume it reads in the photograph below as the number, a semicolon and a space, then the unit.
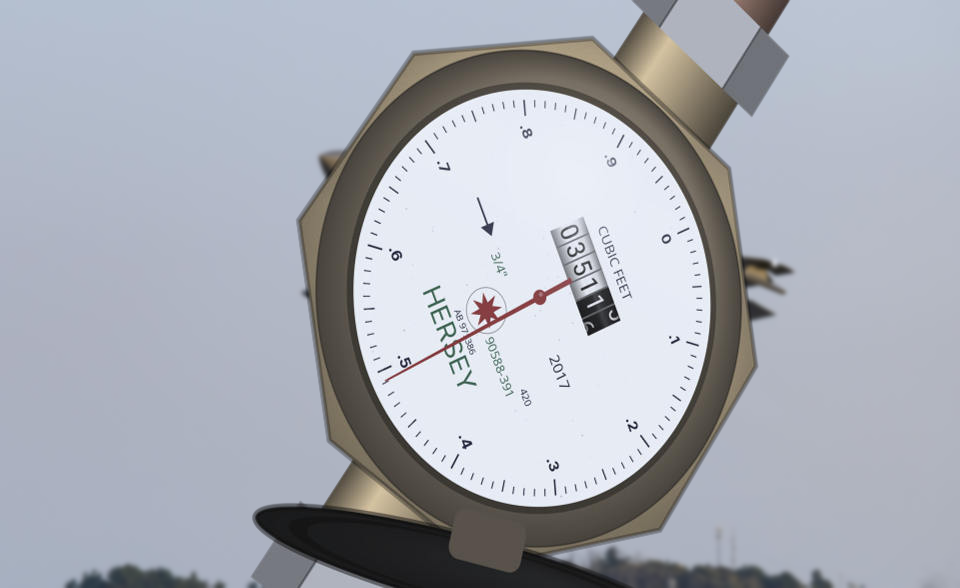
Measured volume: 35115.49; ft³
